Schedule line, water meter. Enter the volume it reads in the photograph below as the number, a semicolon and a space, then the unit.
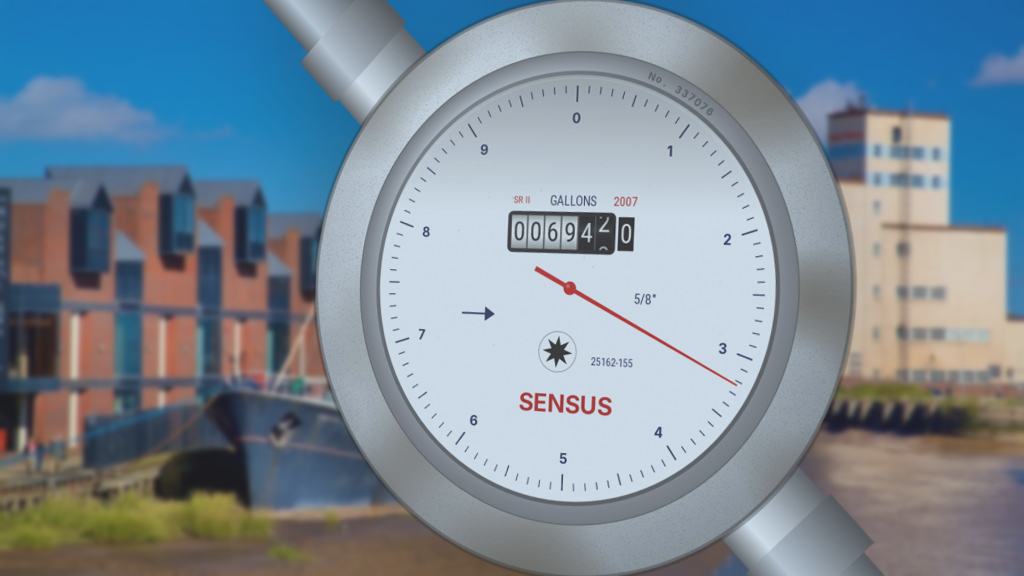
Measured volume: 69423.2; gal
